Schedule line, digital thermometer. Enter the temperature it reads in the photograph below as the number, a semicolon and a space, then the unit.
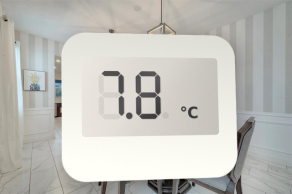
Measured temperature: 7.8; °C
